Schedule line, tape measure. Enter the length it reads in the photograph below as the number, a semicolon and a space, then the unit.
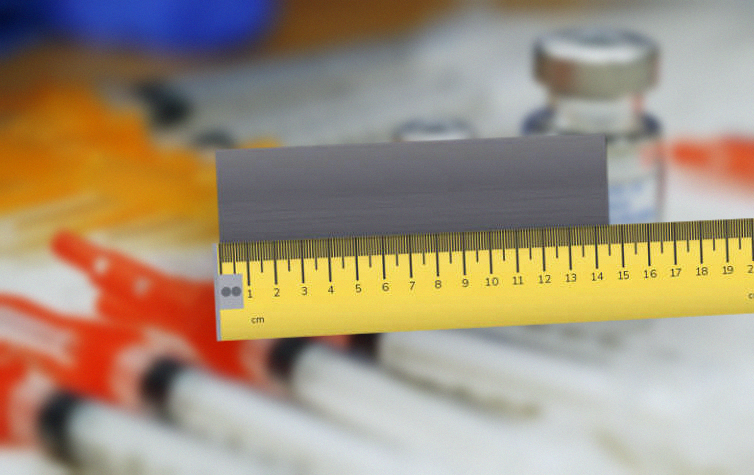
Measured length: 14.5; cm
